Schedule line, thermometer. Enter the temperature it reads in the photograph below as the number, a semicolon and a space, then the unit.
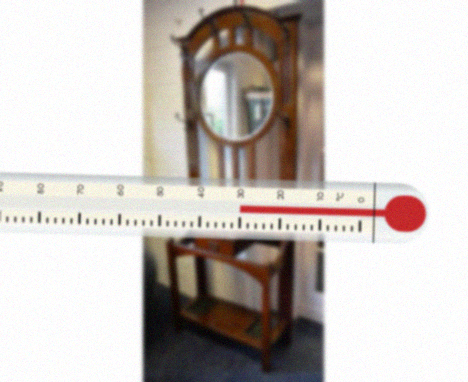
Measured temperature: 30; °C
